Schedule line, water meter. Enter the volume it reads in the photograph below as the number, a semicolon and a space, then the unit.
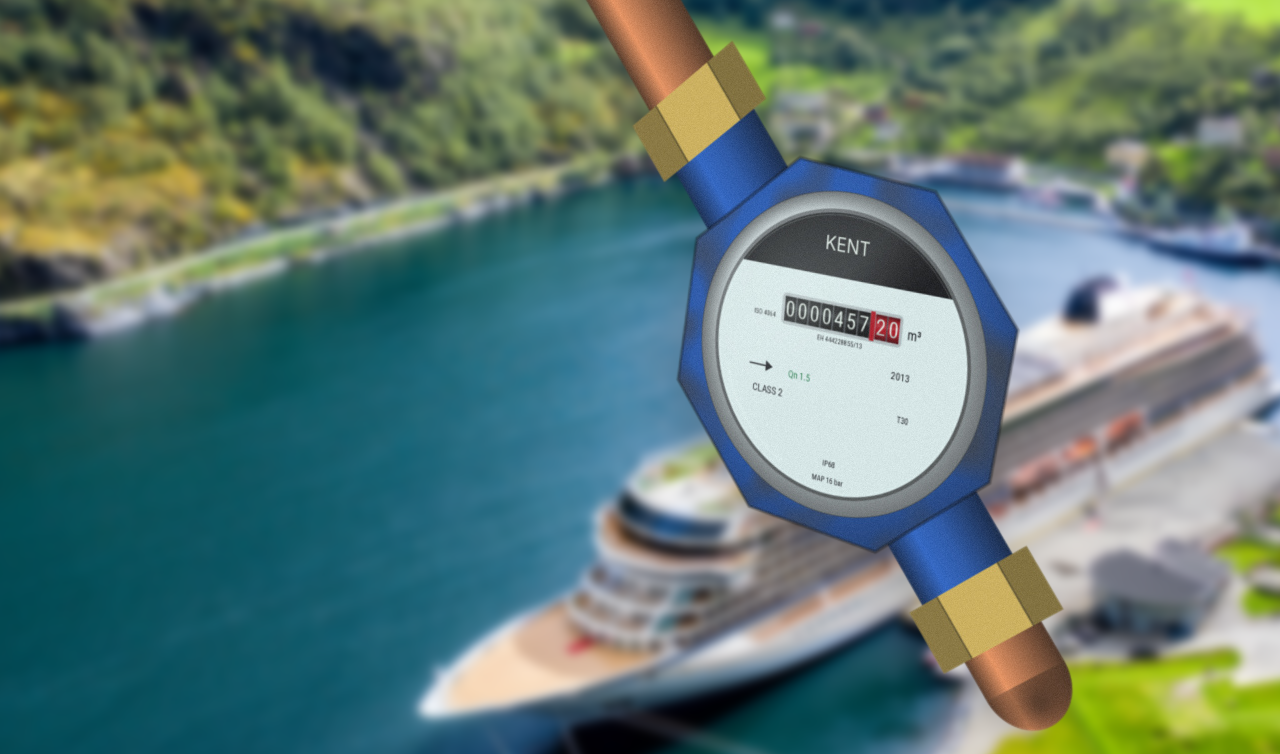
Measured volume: 457.20; m³
